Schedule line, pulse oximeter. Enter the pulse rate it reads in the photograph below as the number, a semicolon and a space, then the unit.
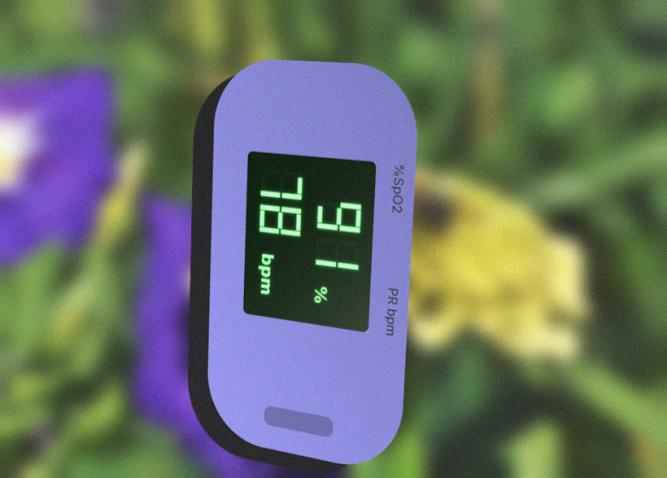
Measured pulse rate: 78; bpm
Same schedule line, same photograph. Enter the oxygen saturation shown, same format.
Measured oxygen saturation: 91; %
